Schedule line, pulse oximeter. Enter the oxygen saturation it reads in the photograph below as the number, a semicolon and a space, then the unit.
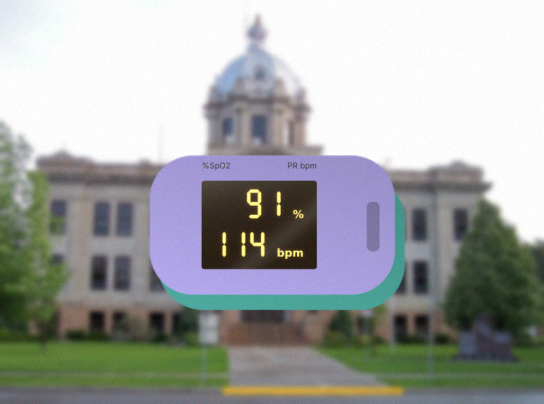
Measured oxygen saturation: 91; %
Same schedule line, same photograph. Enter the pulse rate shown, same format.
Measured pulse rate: 114; bpm
